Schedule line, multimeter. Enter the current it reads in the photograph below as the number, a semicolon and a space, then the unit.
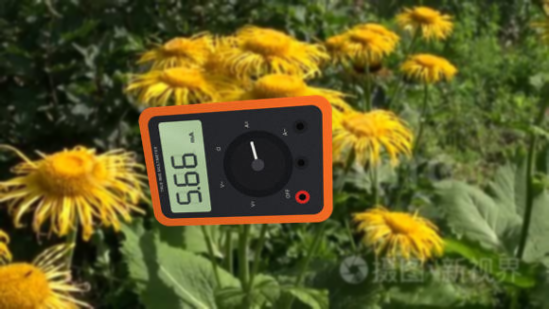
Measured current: 5.66; mA
